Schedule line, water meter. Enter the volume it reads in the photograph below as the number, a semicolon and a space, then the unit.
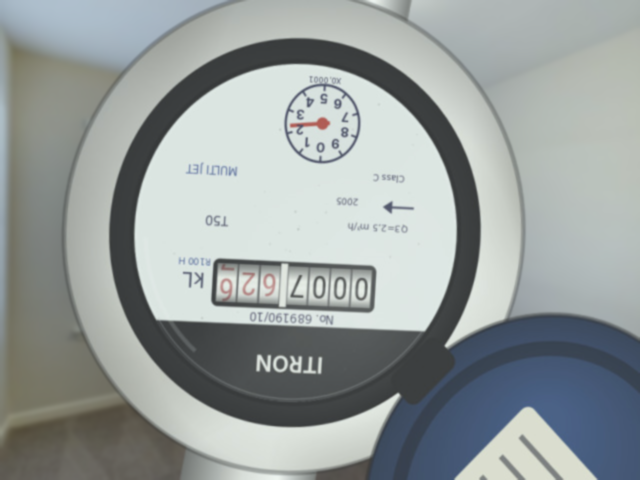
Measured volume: 7.6262; kL
